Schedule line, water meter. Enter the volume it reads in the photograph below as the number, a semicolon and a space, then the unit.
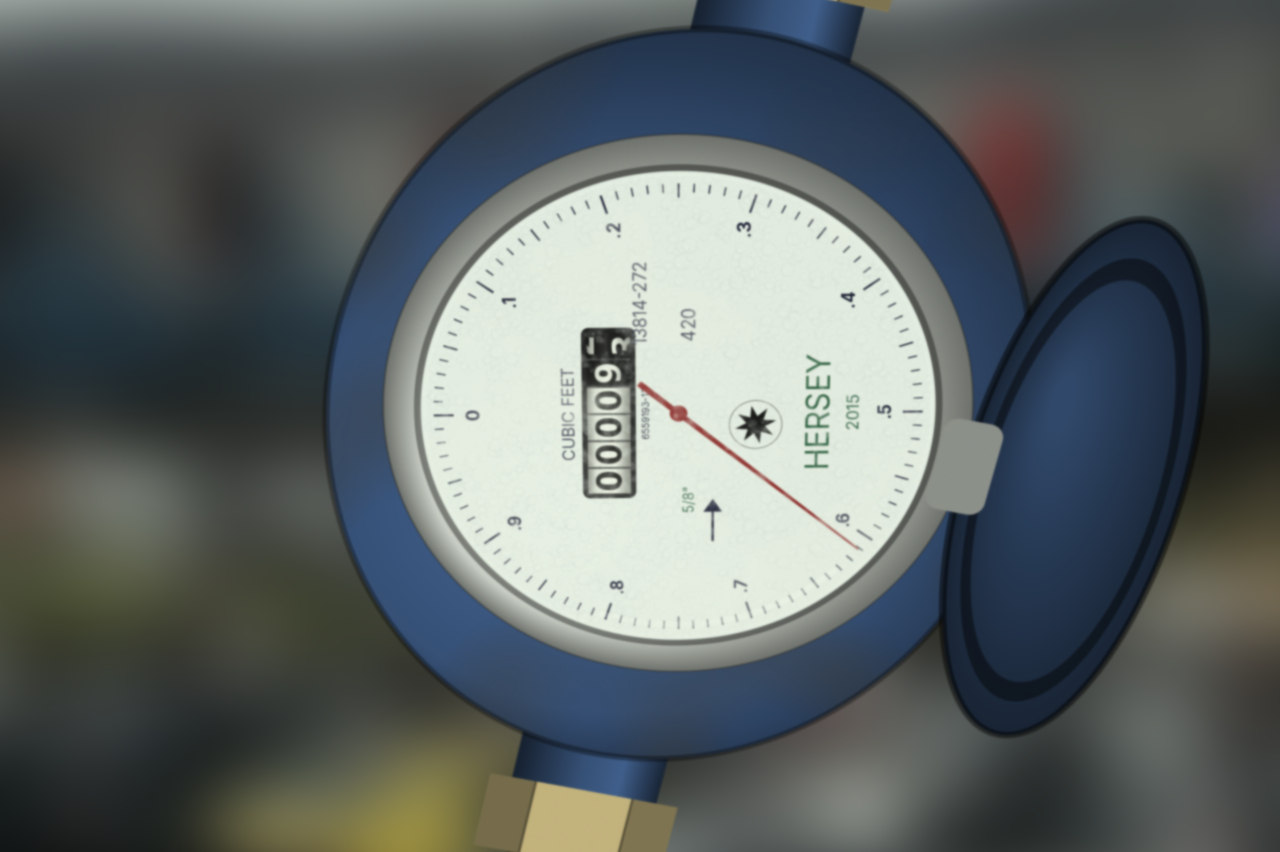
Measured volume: 92.61; ft³
